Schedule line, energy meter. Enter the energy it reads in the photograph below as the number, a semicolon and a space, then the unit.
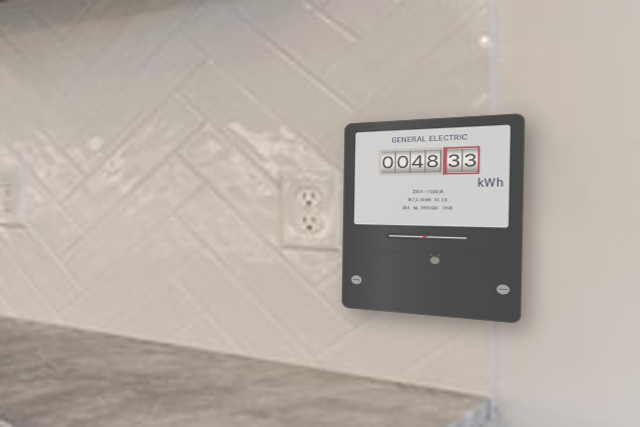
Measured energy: 48.33; kWh
